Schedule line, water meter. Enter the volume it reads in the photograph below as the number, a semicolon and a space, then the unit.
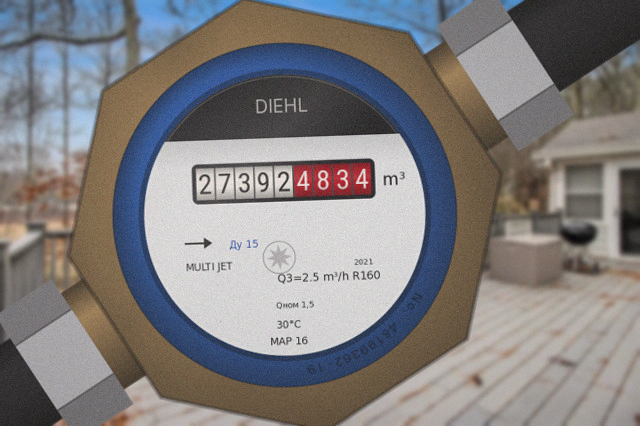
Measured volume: 27392.4834; m³
